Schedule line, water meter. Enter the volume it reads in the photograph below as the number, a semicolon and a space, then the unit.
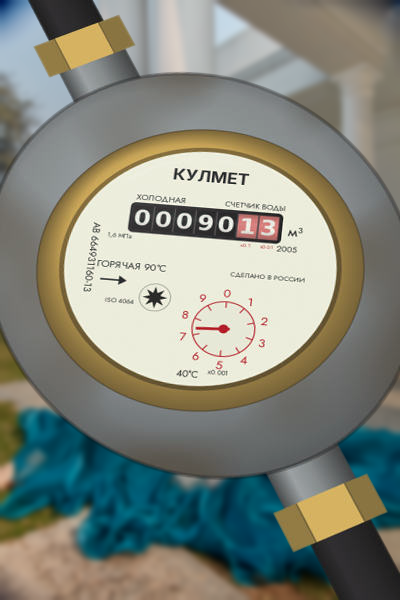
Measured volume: 90.137; m³
